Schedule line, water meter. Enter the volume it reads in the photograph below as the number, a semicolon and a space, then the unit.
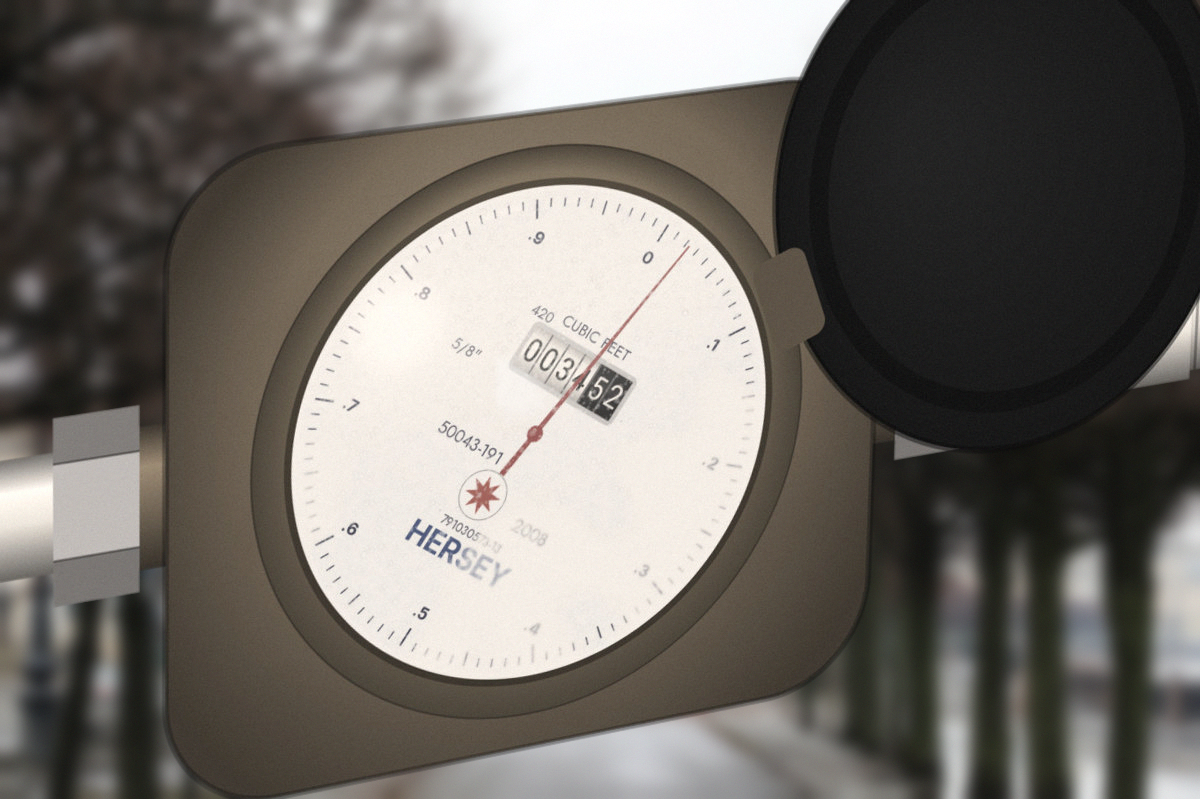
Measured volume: 3452.02; ft³
